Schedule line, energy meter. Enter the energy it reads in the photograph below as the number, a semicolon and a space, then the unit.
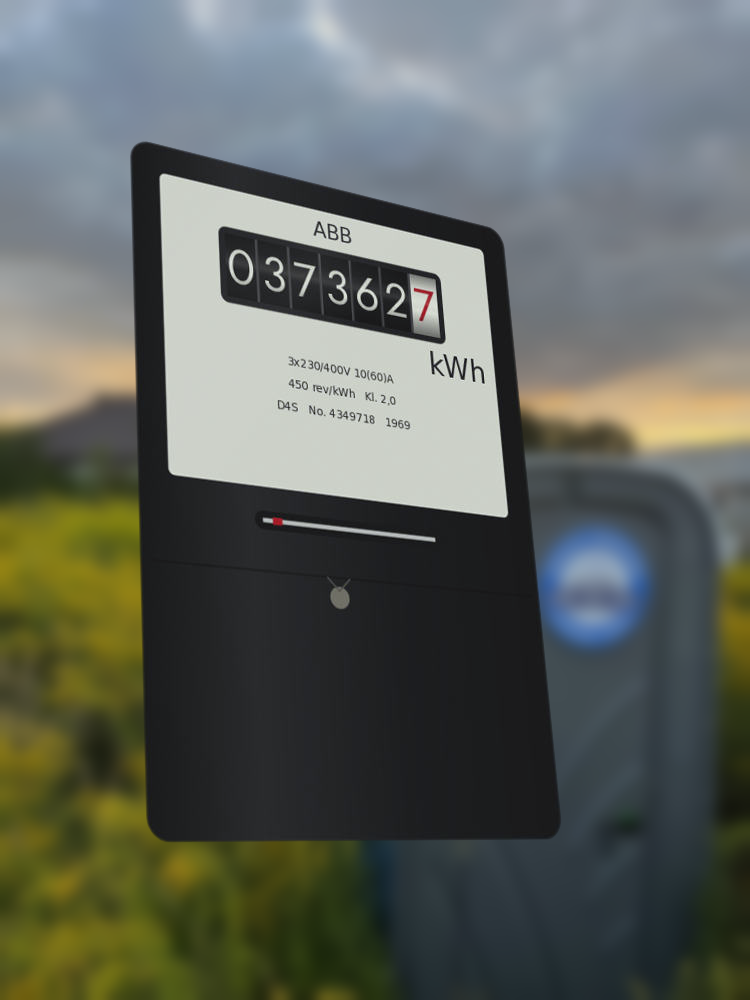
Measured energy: 37362.7; kWh
